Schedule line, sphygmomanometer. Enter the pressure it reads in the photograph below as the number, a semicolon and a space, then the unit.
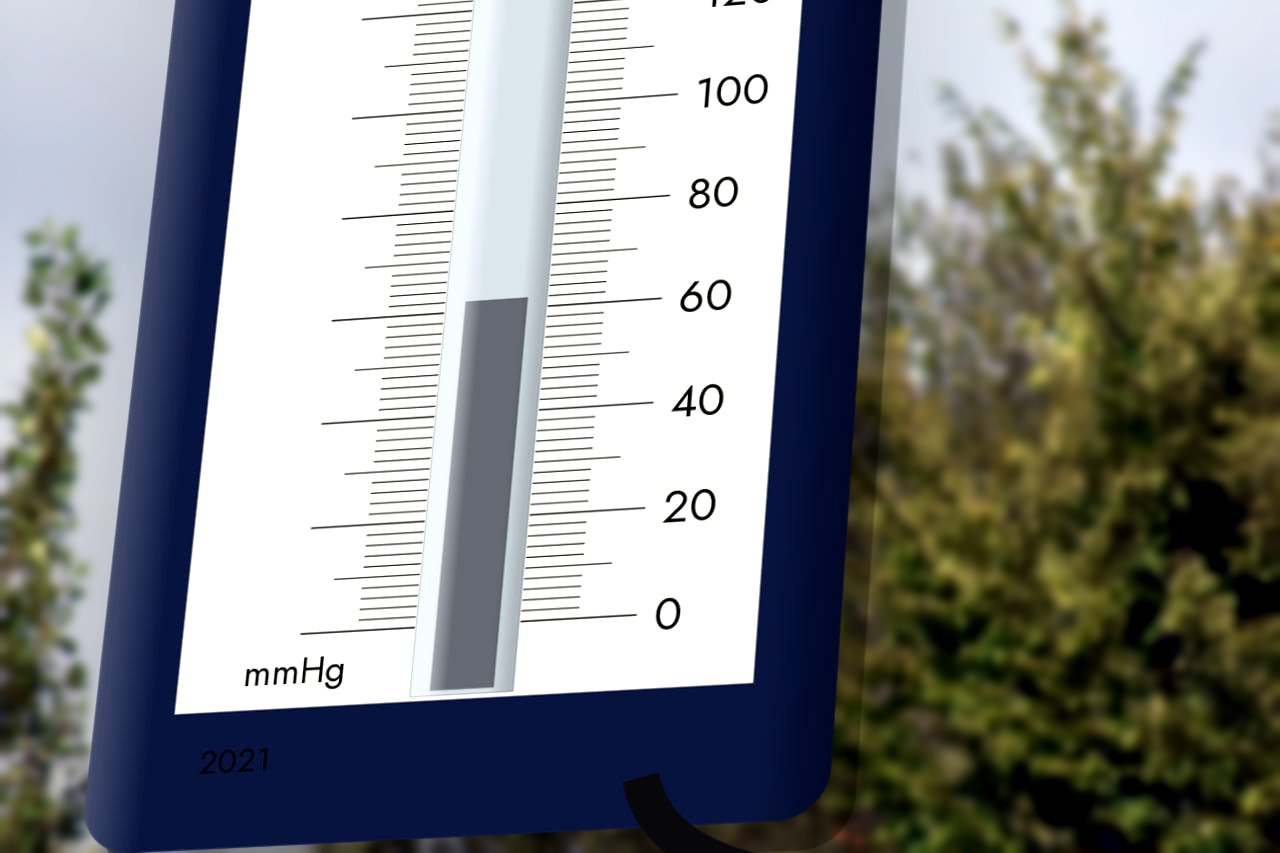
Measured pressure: 62; mmHg
